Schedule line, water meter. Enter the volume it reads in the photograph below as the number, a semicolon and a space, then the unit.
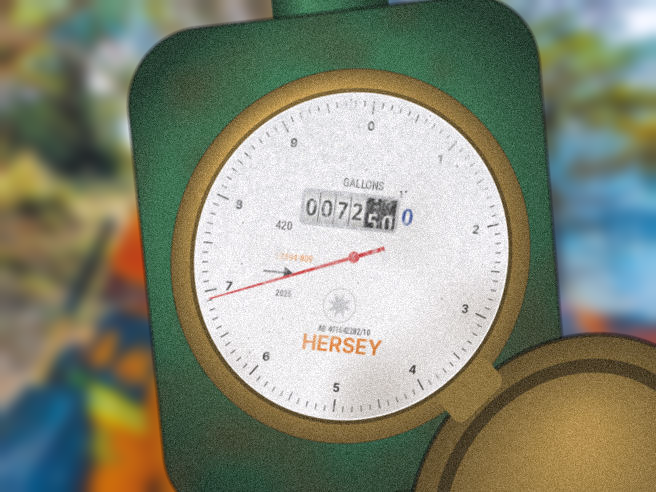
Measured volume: 72496.9; gal
